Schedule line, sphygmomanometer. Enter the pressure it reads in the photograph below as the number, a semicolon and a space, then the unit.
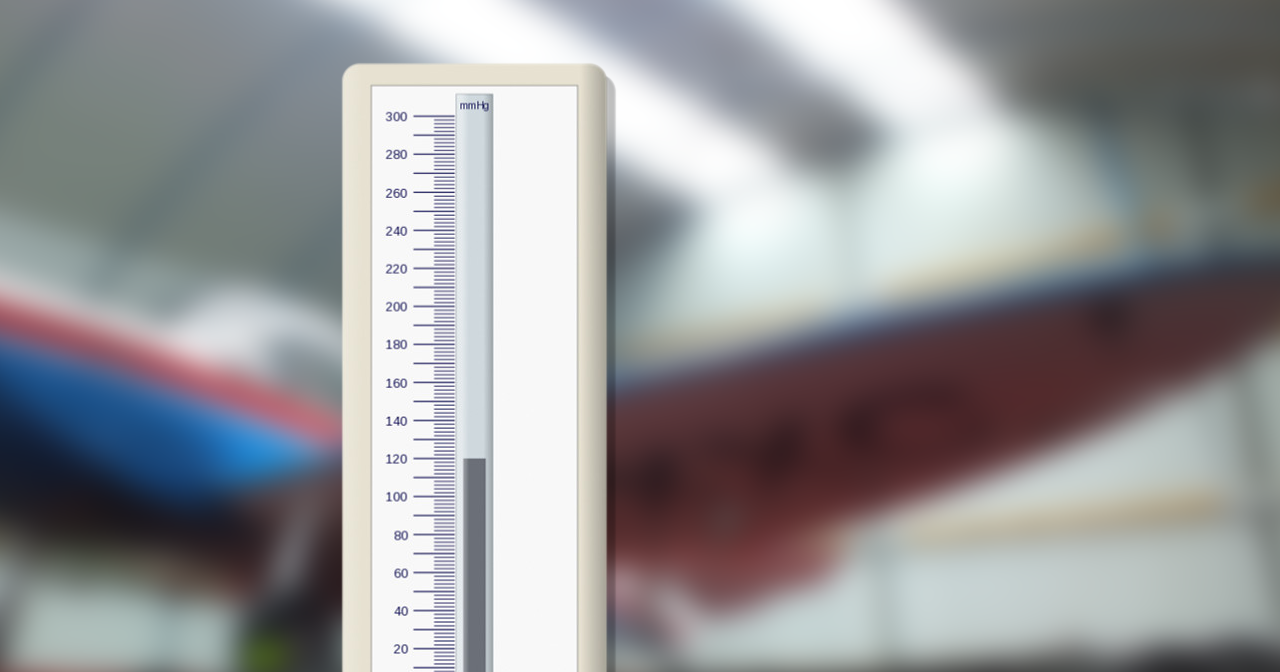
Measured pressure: 120; mmHg
